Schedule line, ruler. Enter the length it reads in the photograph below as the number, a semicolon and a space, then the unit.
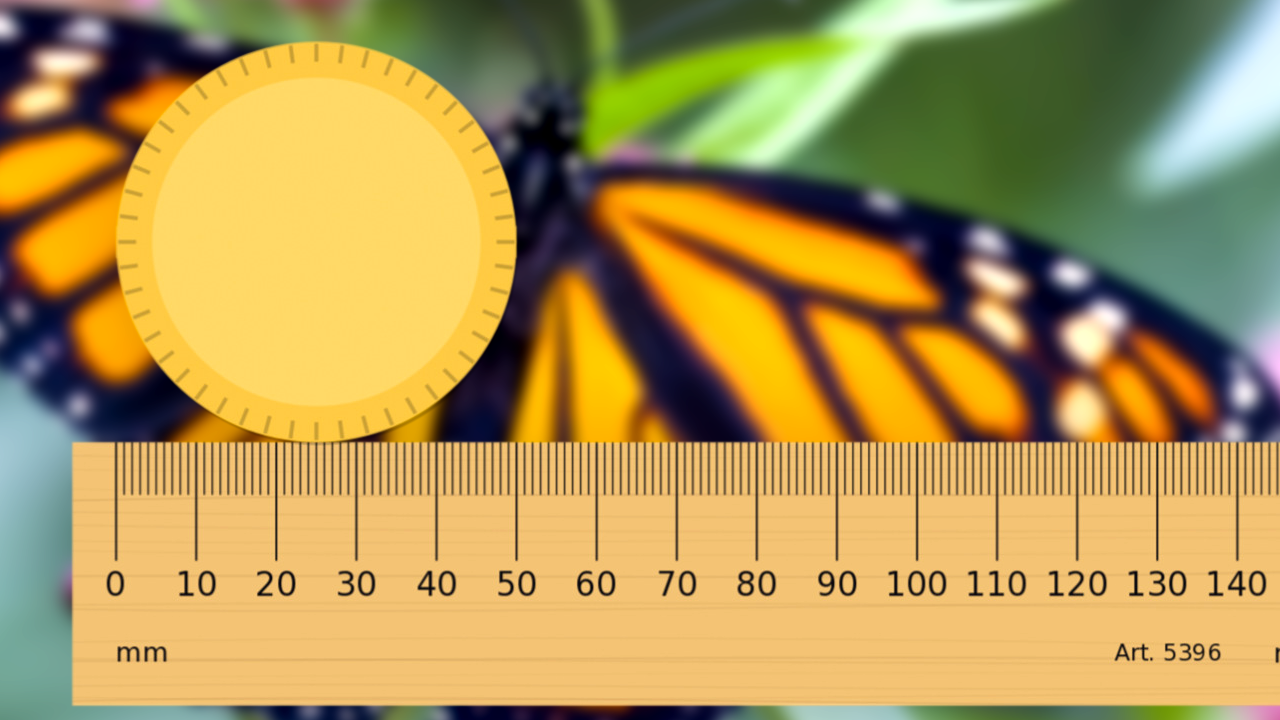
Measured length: 50; mm
